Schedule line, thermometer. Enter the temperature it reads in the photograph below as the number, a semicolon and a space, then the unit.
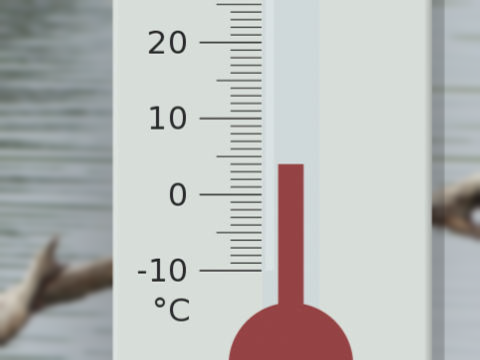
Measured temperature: 4; °C
